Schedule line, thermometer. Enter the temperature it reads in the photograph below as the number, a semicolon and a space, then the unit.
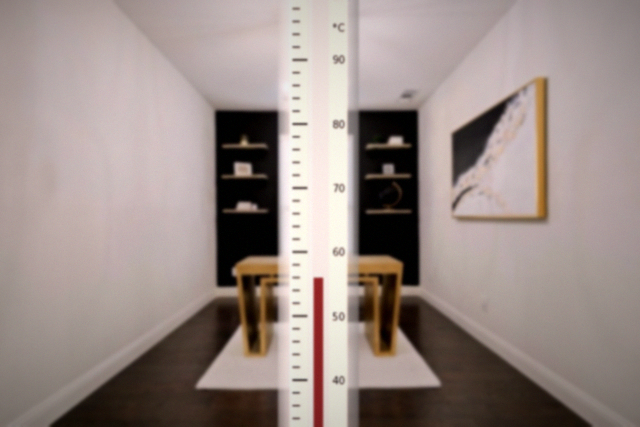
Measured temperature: 56; °C
